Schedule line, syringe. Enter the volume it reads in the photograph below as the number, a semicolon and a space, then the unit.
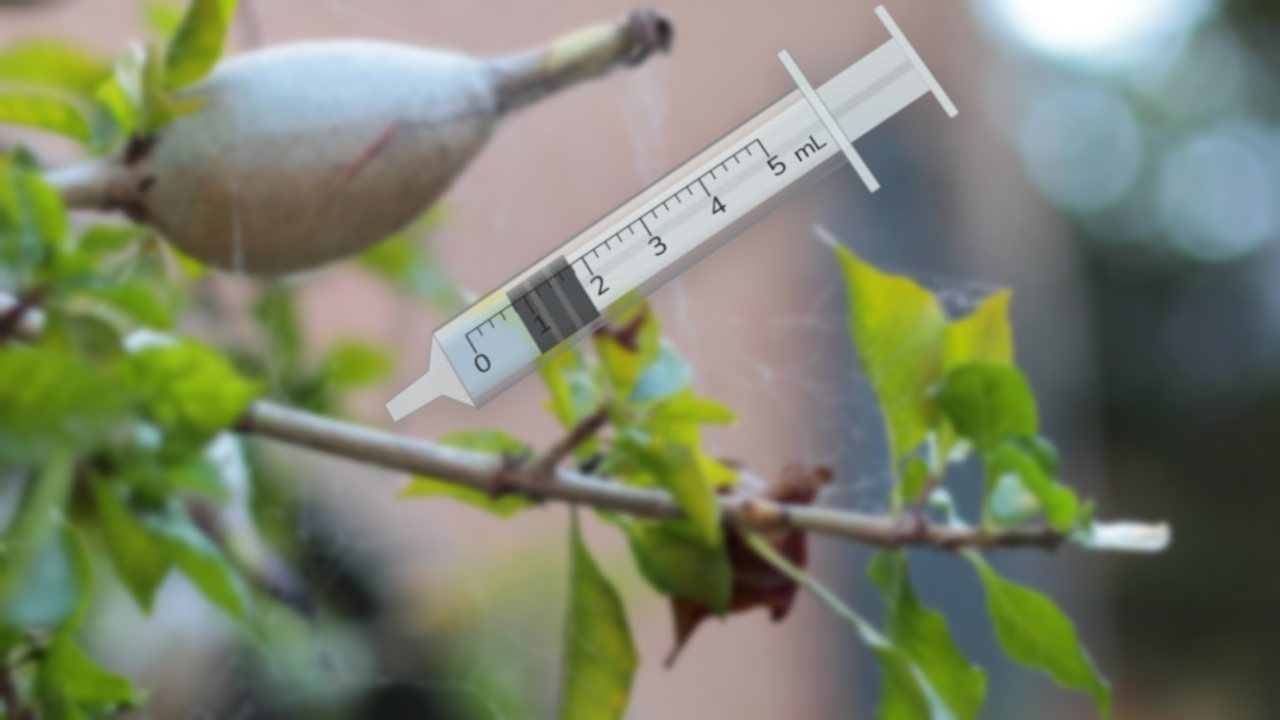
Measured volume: 0.8; mL
